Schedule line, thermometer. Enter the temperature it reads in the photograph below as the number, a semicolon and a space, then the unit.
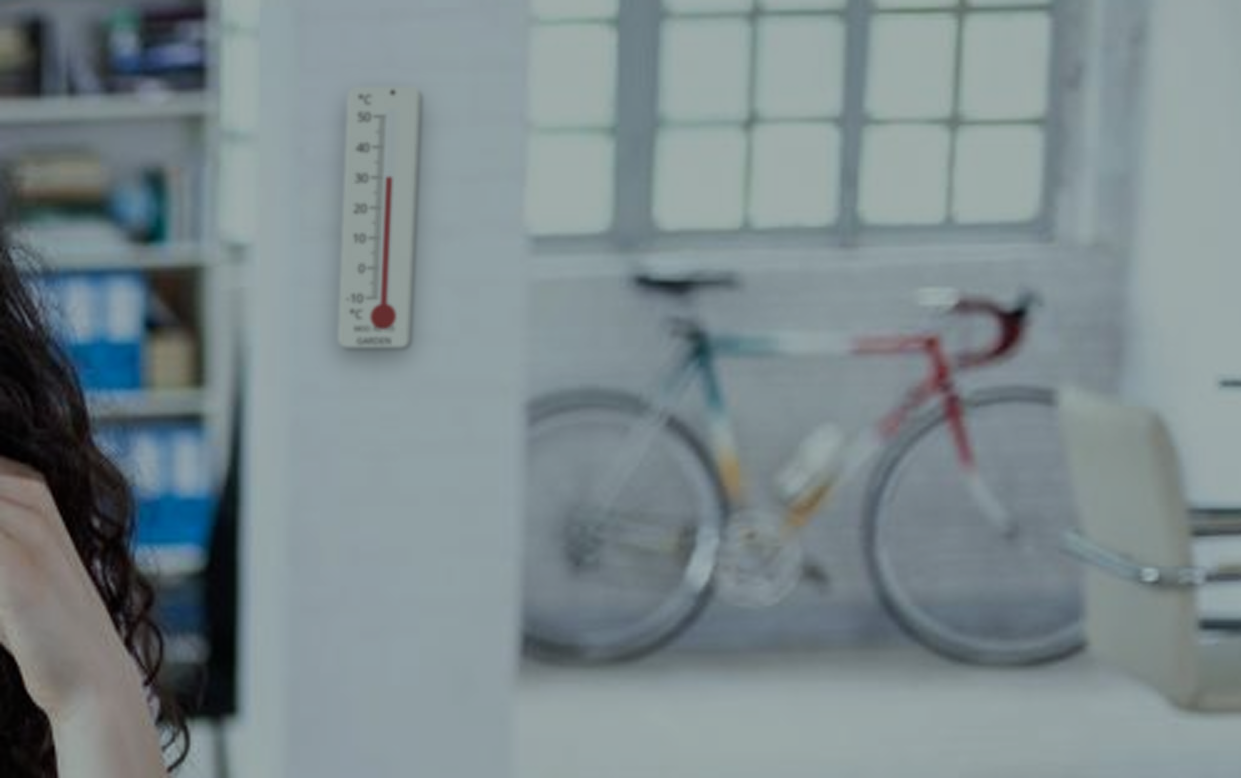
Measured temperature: 30; °C
